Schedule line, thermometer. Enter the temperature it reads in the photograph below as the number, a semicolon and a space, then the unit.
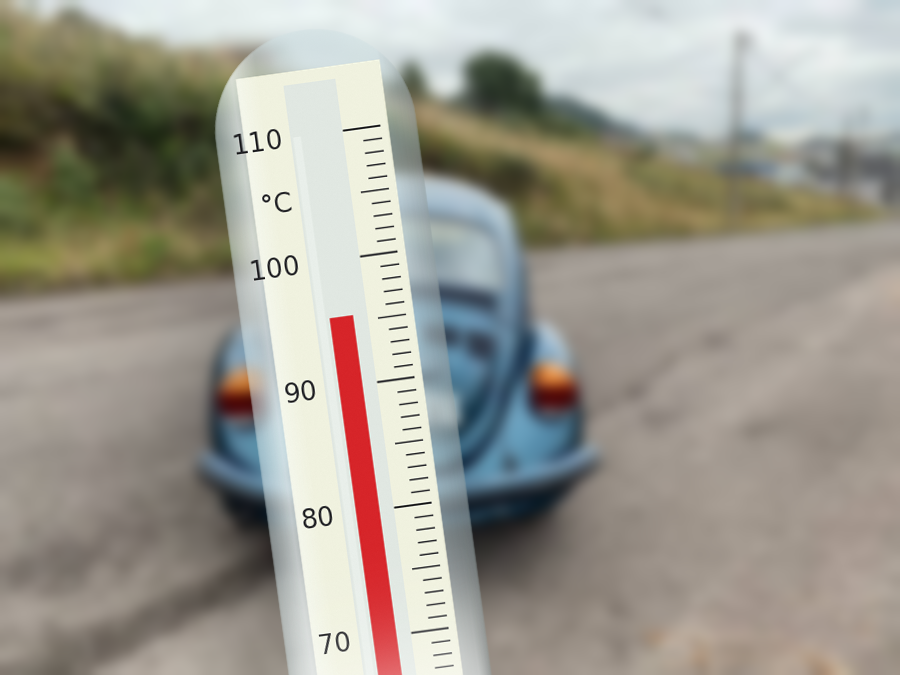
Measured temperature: 95.5; °C
